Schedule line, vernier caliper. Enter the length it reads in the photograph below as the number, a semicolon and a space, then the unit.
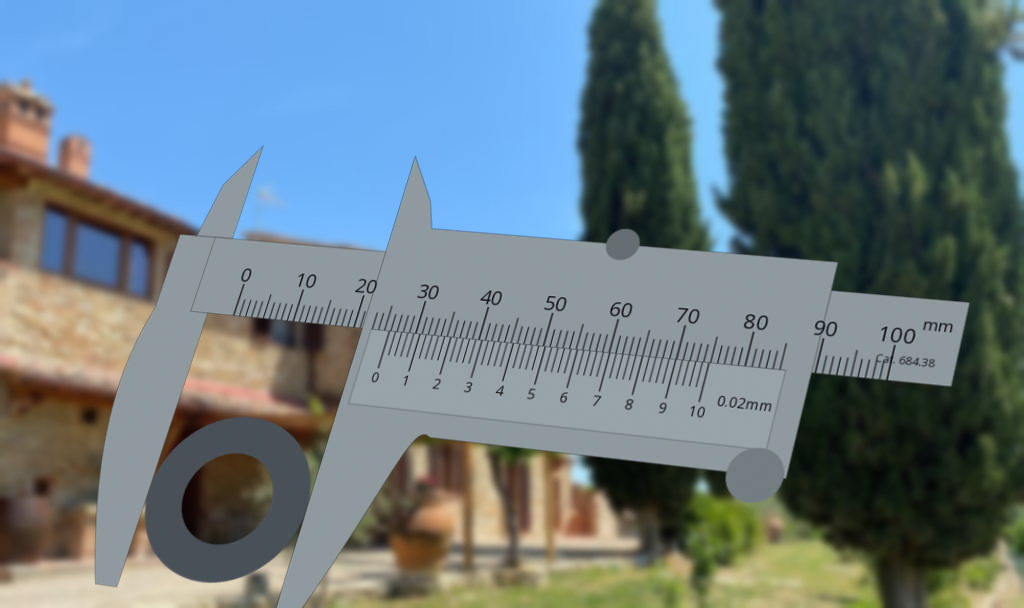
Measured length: 25.8; mm
